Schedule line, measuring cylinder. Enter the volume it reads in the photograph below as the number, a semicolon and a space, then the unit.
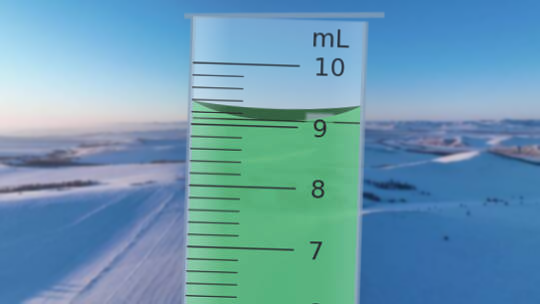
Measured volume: 9.1; mL
